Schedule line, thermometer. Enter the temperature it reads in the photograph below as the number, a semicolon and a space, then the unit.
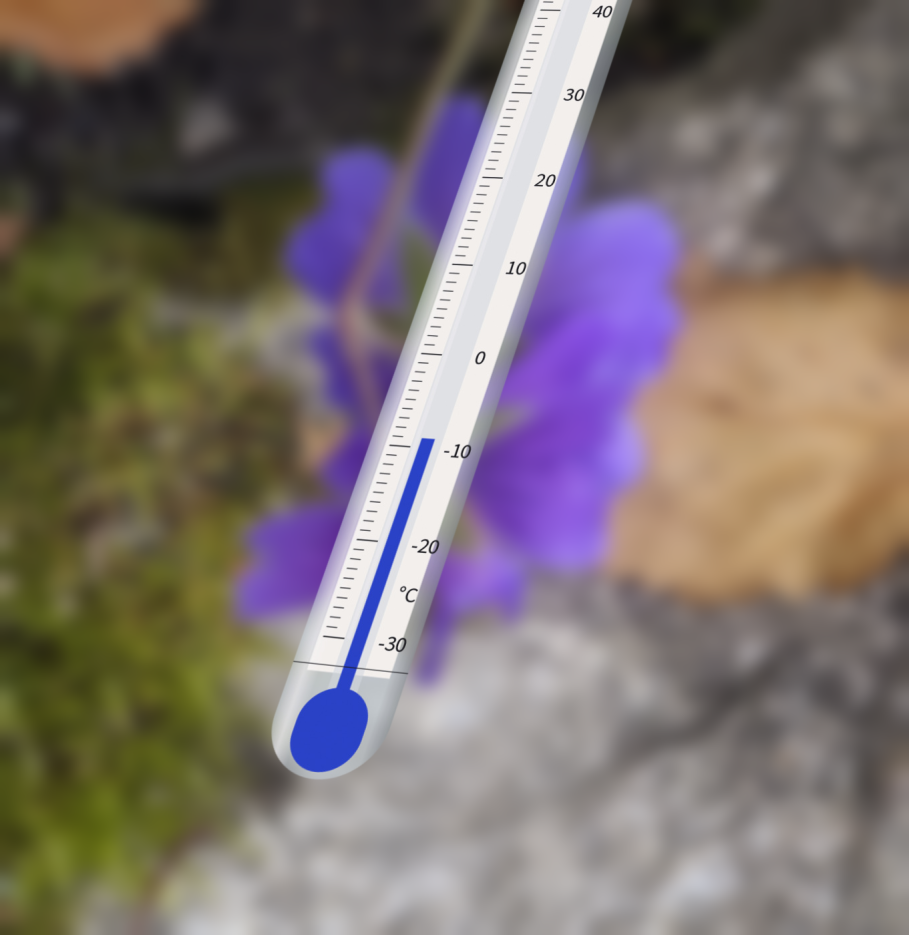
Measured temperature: -9; °C
